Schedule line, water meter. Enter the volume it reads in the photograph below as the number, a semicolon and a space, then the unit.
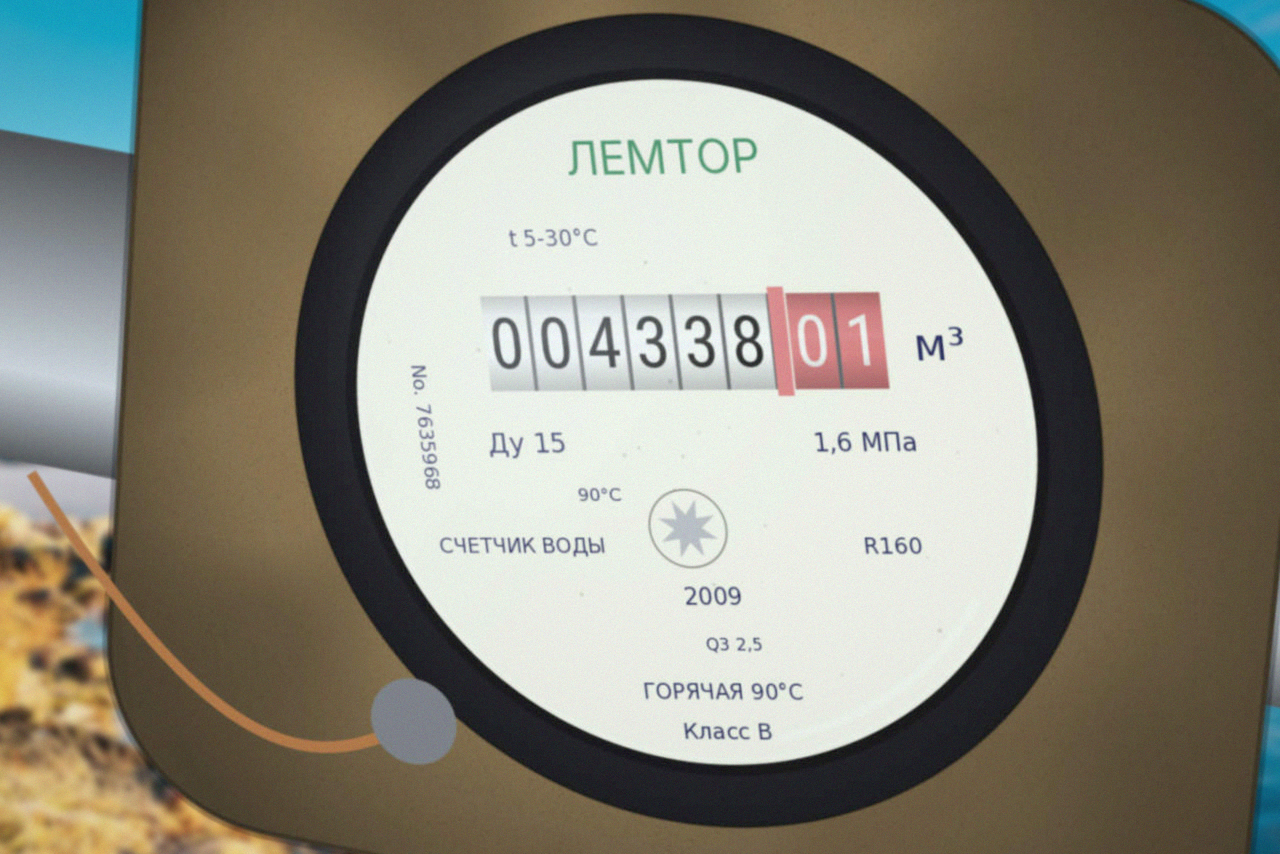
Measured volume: 4338.01; m³
